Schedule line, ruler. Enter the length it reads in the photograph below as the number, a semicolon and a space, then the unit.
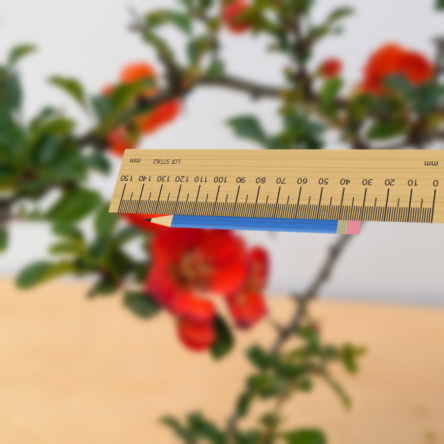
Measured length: 105; mm
